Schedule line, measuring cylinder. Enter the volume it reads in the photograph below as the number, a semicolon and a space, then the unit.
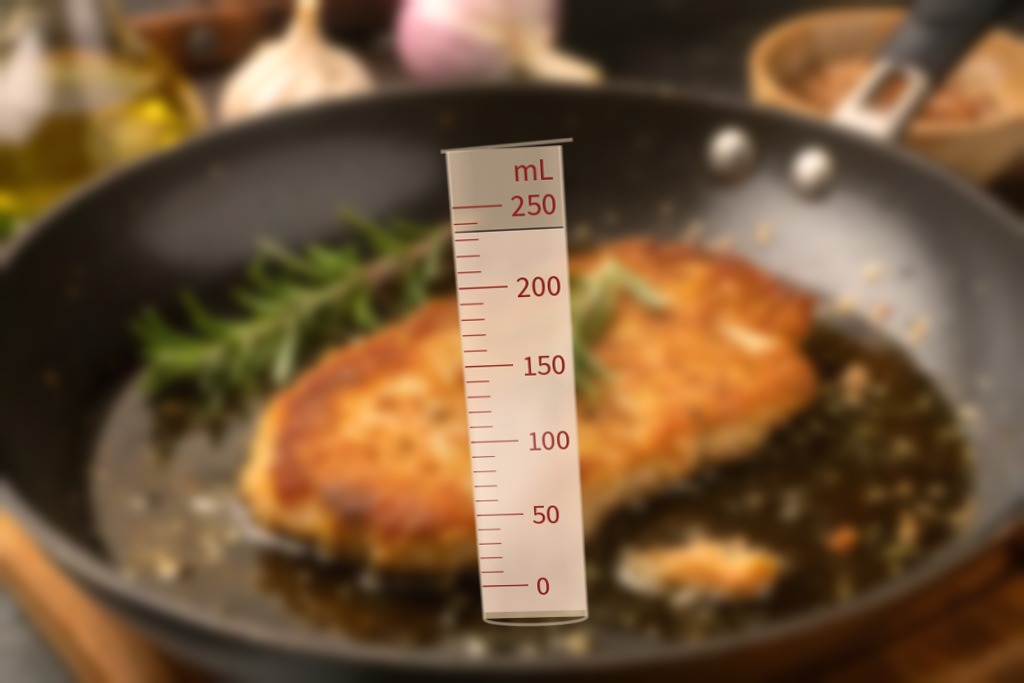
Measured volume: 235; mL
